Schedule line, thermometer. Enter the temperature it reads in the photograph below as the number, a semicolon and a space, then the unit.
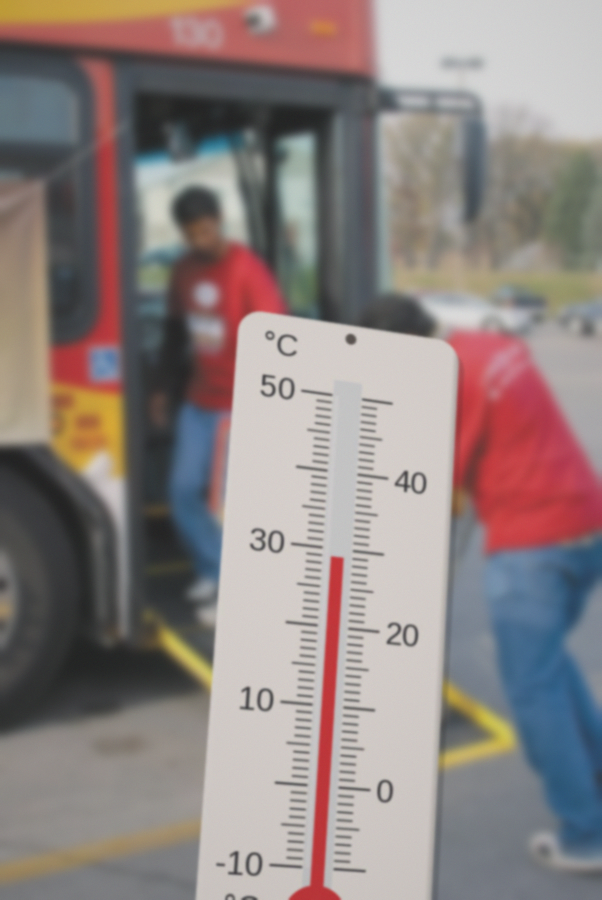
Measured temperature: 29; °C
